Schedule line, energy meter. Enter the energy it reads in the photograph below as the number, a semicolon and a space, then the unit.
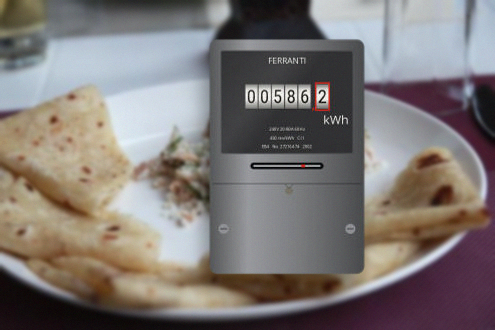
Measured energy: 586.2; kWh
